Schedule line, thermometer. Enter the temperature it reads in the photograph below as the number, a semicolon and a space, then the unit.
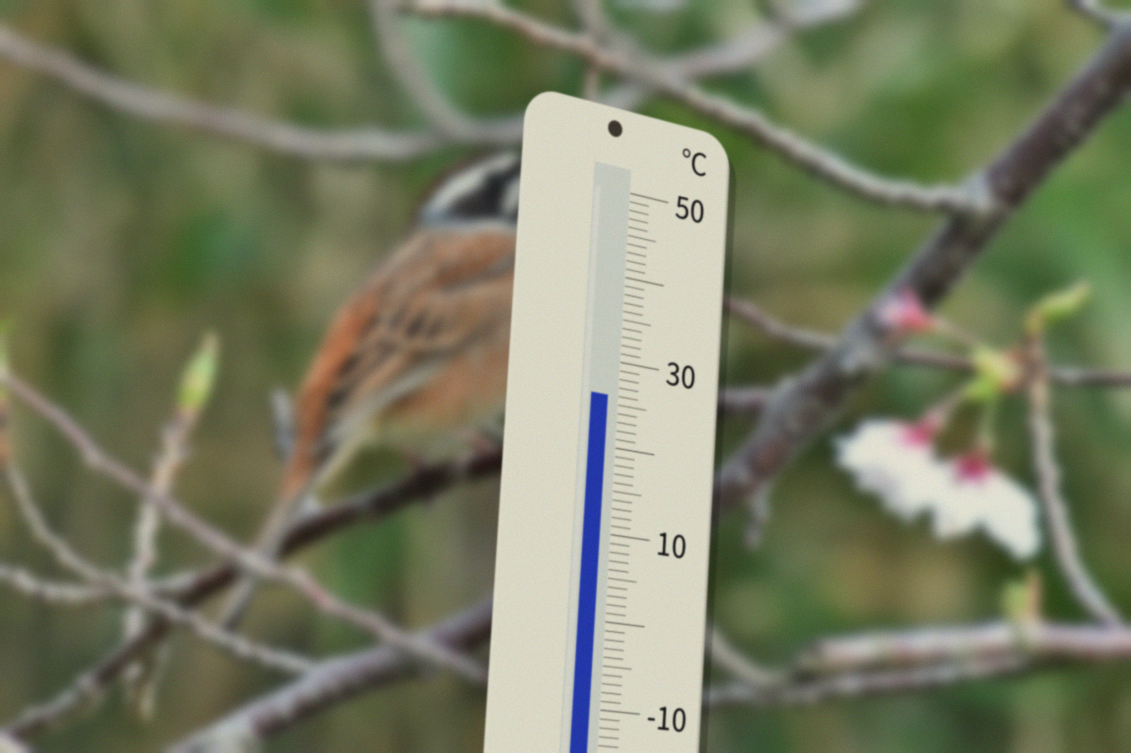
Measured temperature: 26; °C
